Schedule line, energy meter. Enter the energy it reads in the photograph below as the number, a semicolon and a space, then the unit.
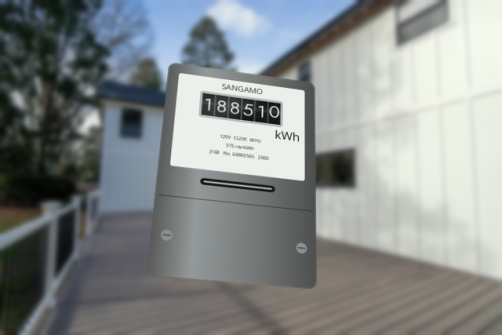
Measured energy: 188510; kWh
